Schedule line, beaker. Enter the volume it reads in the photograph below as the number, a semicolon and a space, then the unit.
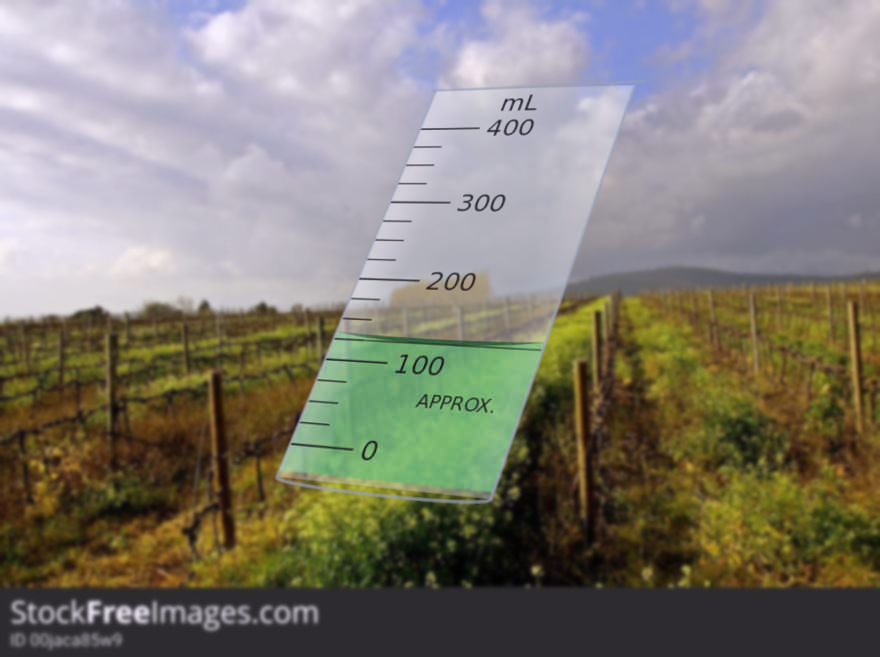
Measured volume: 125; mL
